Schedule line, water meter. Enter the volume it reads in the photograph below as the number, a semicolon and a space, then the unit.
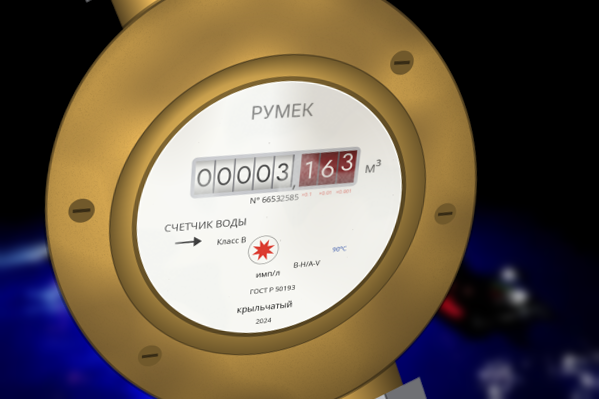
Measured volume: 3.163; m³
